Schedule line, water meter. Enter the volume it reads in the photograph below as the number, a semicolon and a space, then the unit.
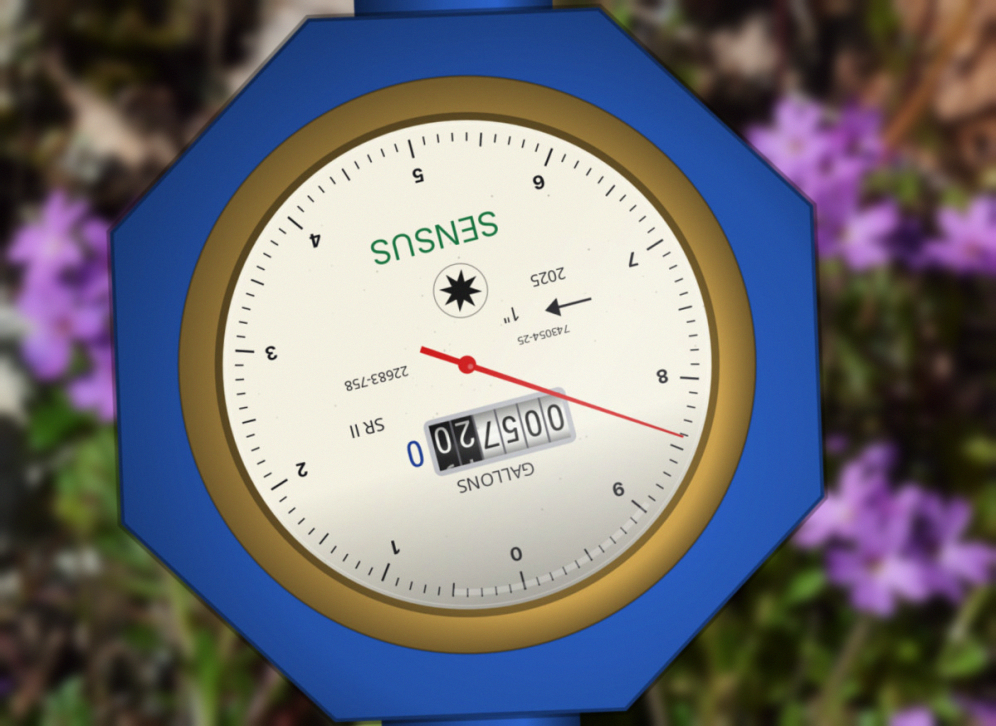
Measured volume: 57198.4; gal
